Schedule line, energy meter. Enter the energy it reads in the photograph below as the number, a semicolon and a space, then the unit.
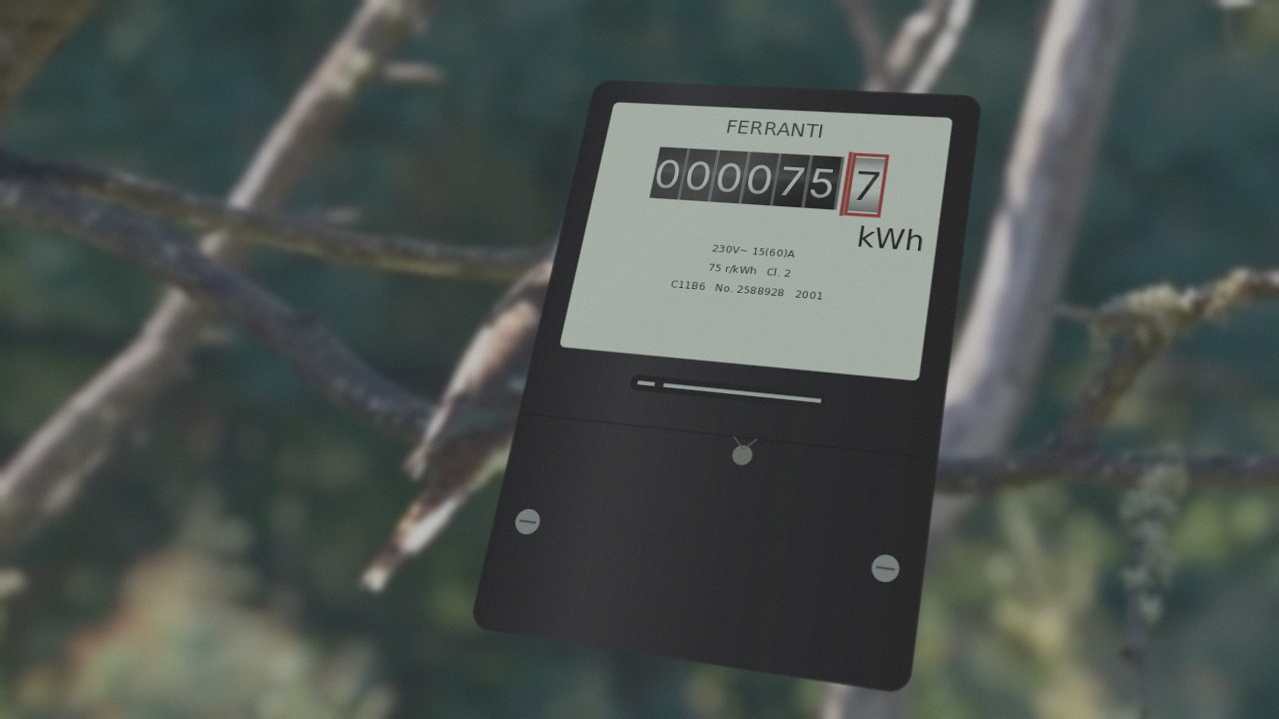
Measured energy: 75.7; kWh
